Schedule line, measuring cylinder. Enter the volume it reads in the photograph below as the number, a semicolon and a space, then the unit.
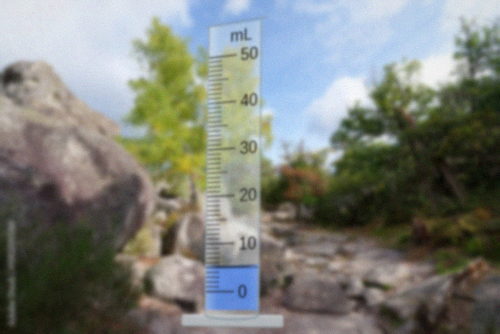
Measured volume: 5; mL
